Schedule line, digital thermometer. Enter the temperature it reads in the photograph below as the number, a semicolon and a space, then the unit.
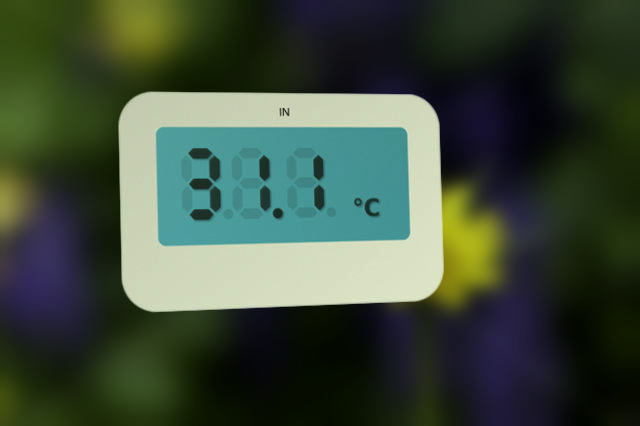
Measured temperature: 31.1; °C
